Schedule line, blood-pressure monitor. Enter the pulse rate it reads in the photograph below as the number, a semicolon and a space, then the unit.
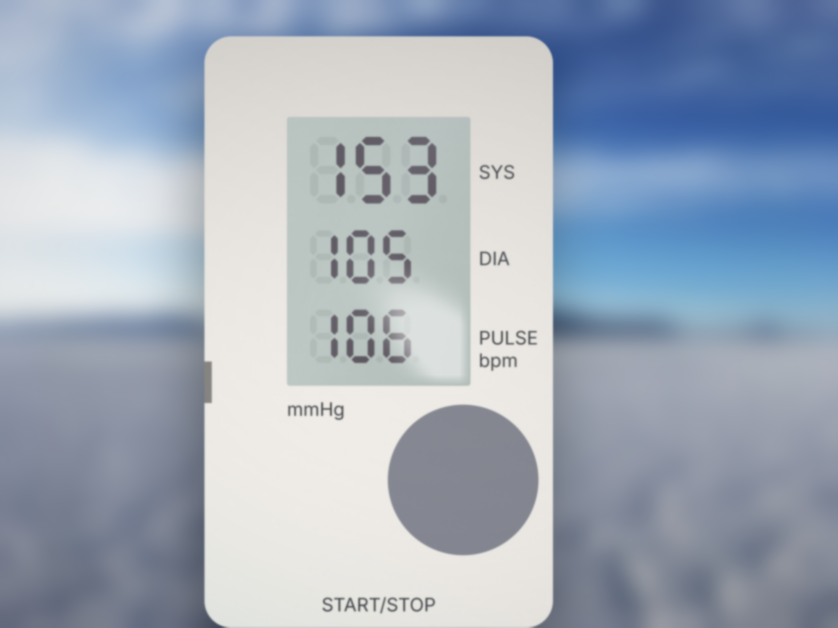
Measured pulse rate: 106; bpm
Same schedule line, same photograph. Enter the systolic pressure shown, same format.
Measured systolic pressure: 153; mmHg
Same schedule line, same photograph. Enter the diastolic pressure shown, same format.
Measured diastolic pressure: 105; mmHg
